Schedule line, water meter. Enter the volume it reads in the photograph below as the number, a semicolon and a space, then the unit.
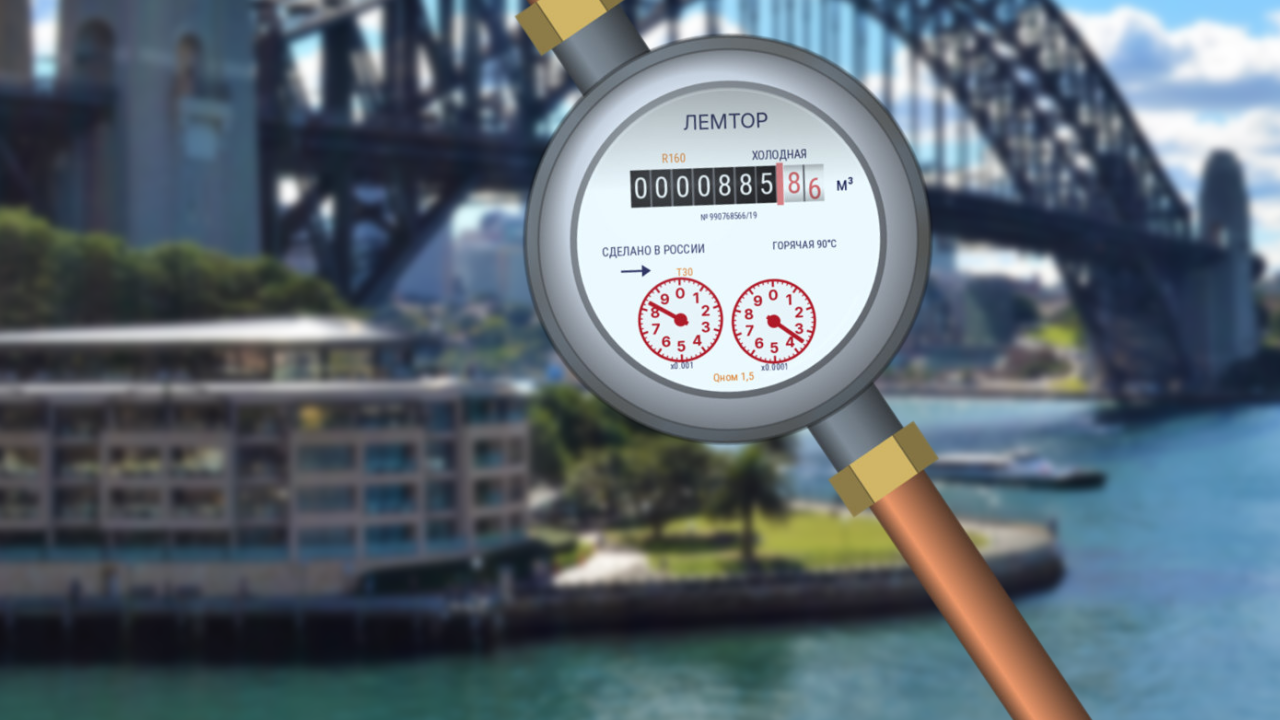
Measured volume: 885.8583; m³
